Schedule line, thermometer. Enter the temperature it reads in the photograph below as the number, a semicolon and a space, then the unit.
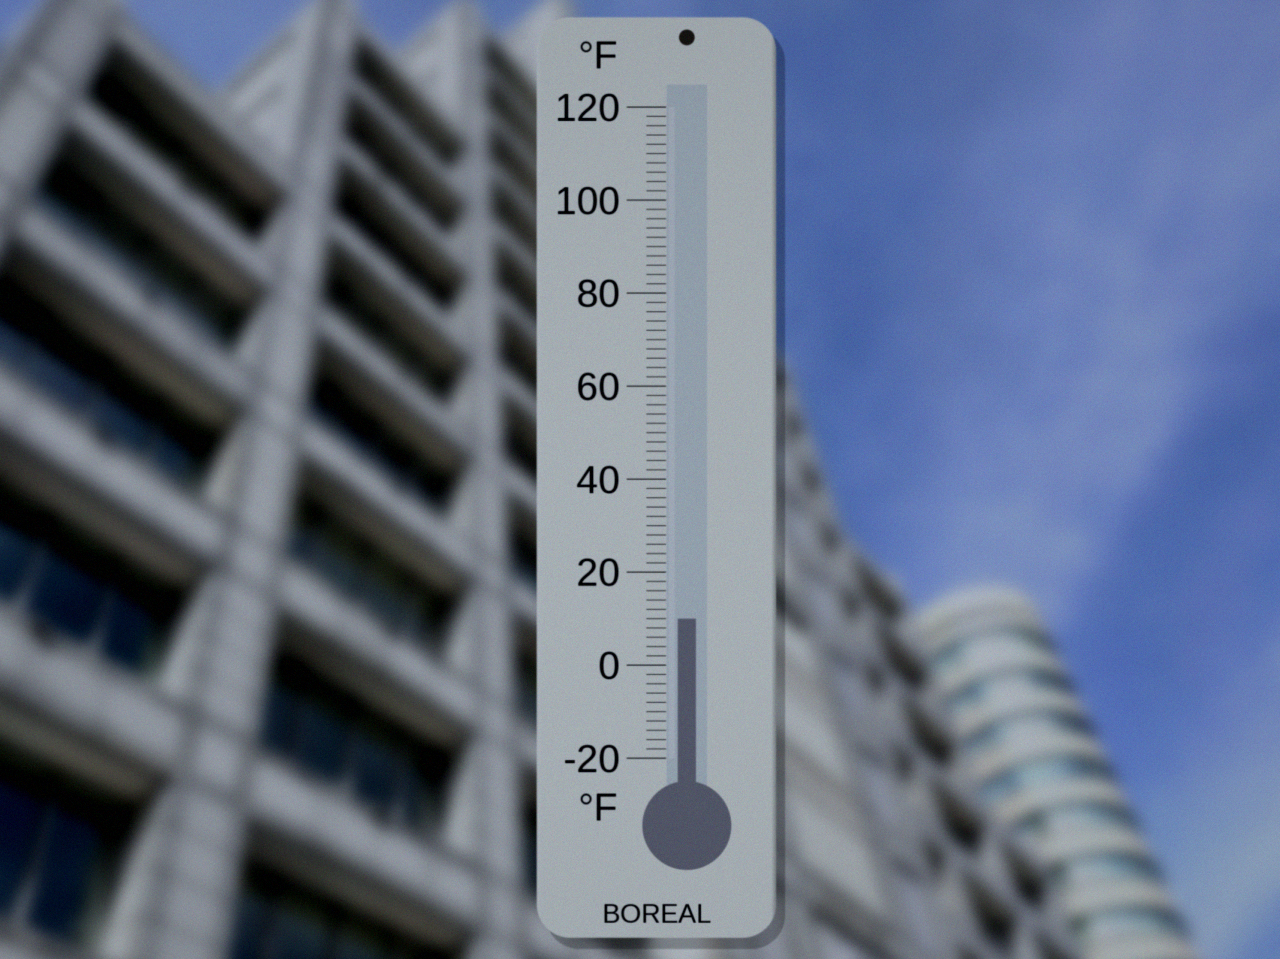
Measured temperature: 10; °F
